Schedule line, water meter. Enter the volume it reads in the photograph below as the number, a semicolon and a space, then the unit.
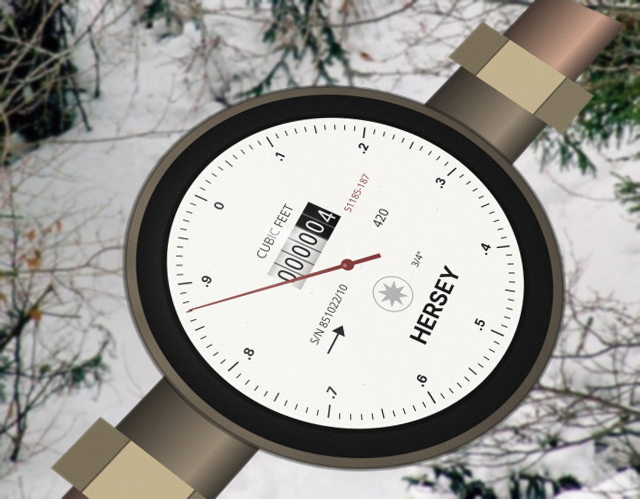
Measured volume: 3.87; ft³
